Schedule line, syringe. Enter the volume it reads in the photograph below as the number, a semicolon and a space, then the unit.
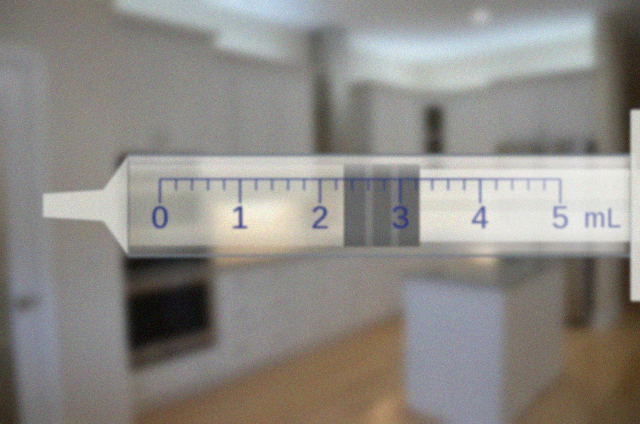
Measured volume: 2.3; mL
